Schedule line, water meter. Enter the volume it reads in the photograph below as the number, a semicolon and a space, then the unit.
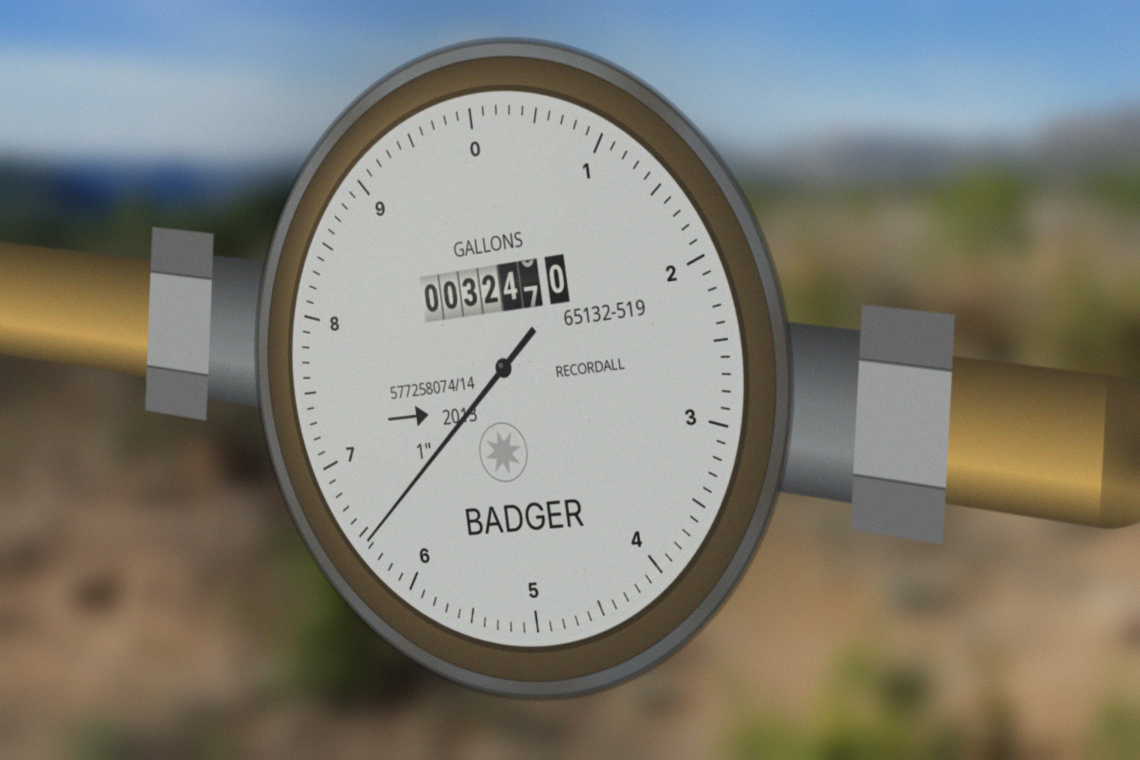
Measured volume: 32466.4; gal
